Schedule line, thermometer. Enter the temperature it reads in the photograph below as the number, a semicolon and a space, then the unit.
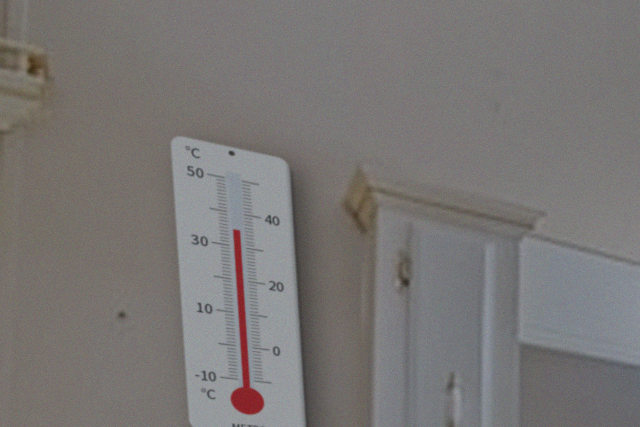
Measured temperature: 35; °C
